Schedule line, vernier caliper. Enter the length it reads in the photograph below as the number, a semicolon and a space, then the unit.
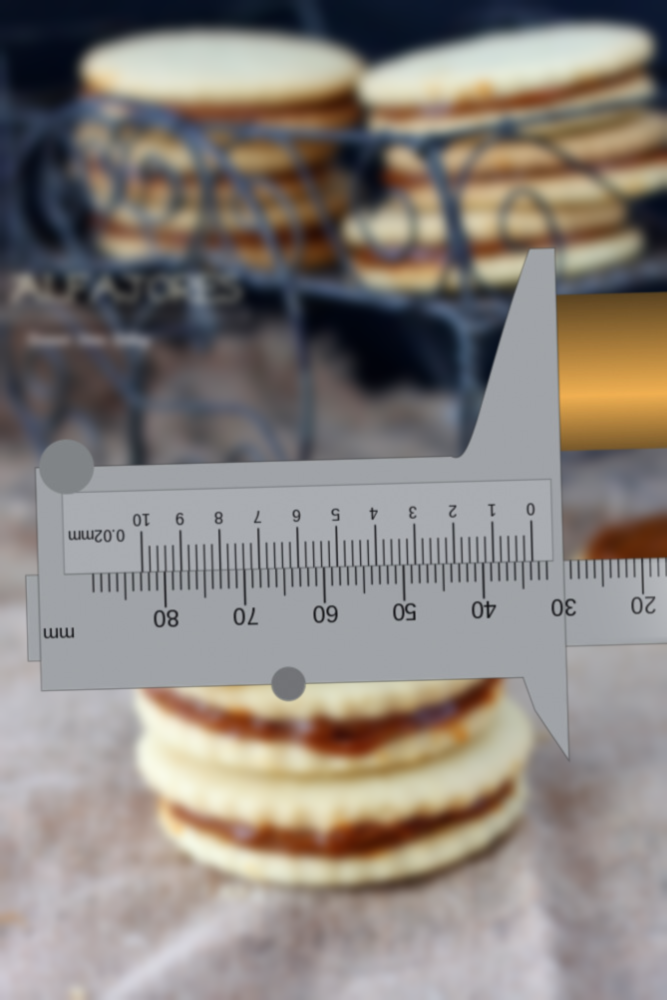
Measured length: 33.8; mm
